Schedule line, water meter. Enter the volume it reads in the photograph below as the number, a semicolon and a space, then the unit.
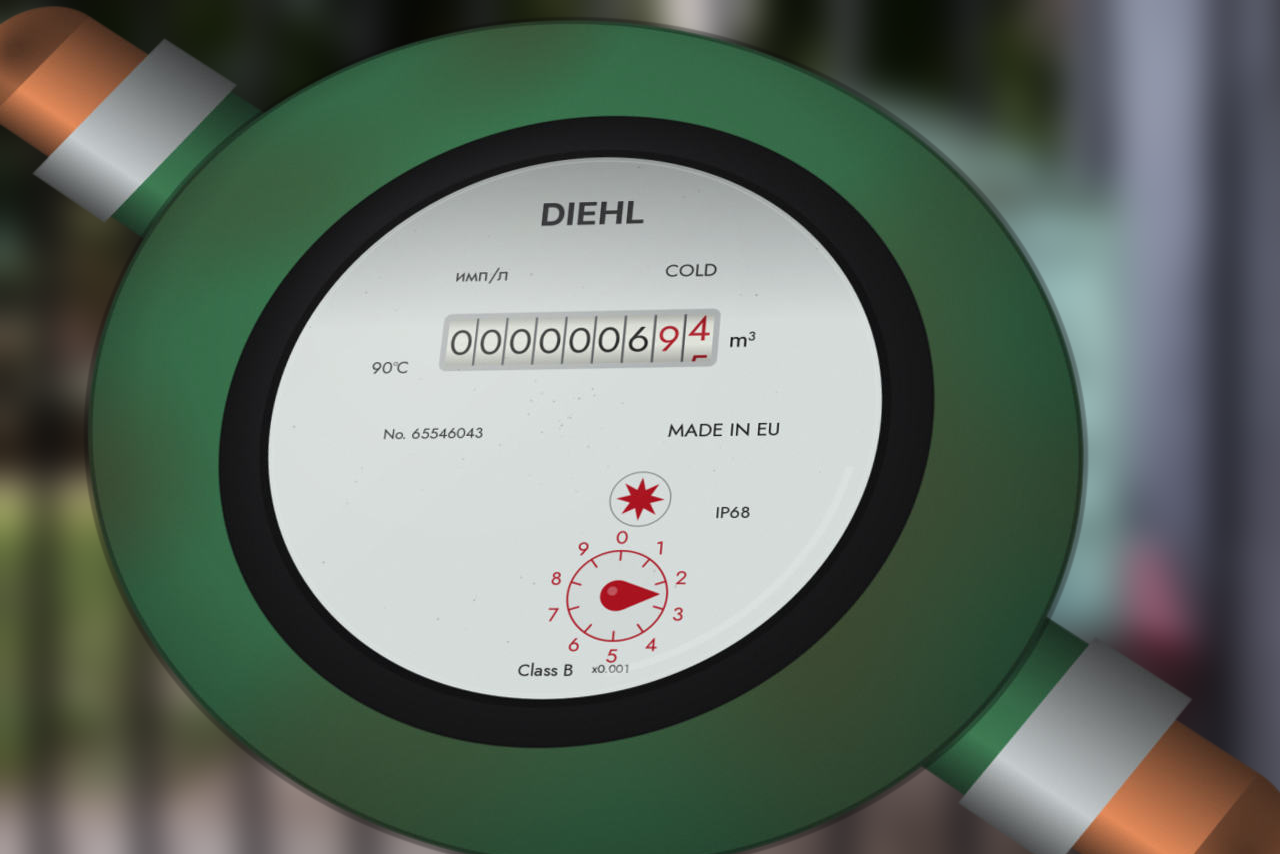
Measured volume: 6.942; m³
